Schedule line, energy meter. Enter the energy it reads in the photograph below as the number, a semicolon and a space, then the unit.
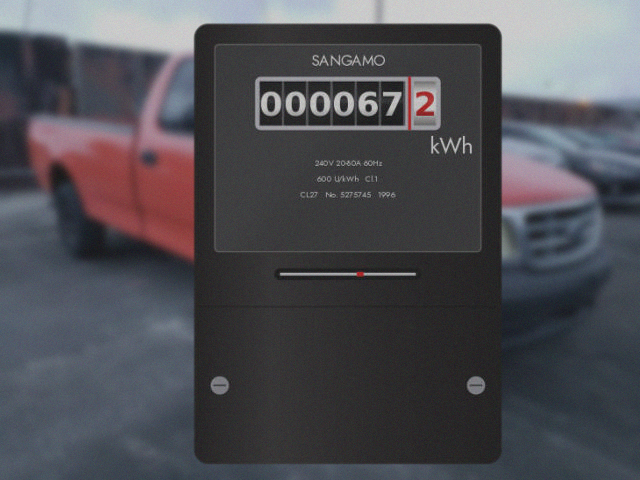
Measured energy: 67.2; kWh
